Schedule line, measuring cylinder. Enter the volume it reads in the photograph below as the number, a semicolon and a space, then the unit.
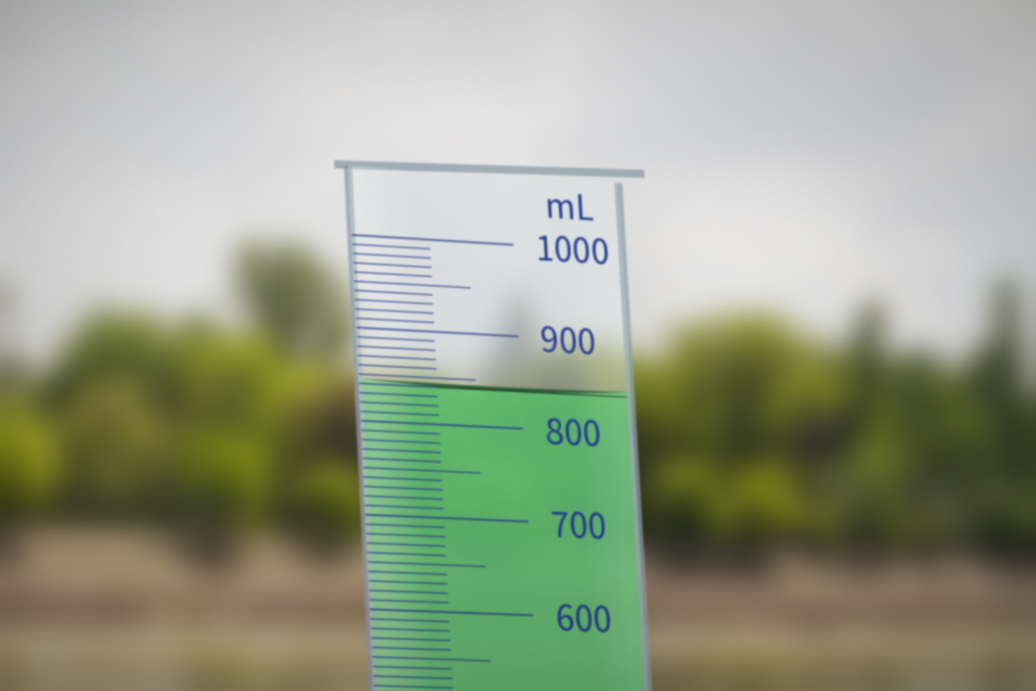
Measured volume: 840; mL
